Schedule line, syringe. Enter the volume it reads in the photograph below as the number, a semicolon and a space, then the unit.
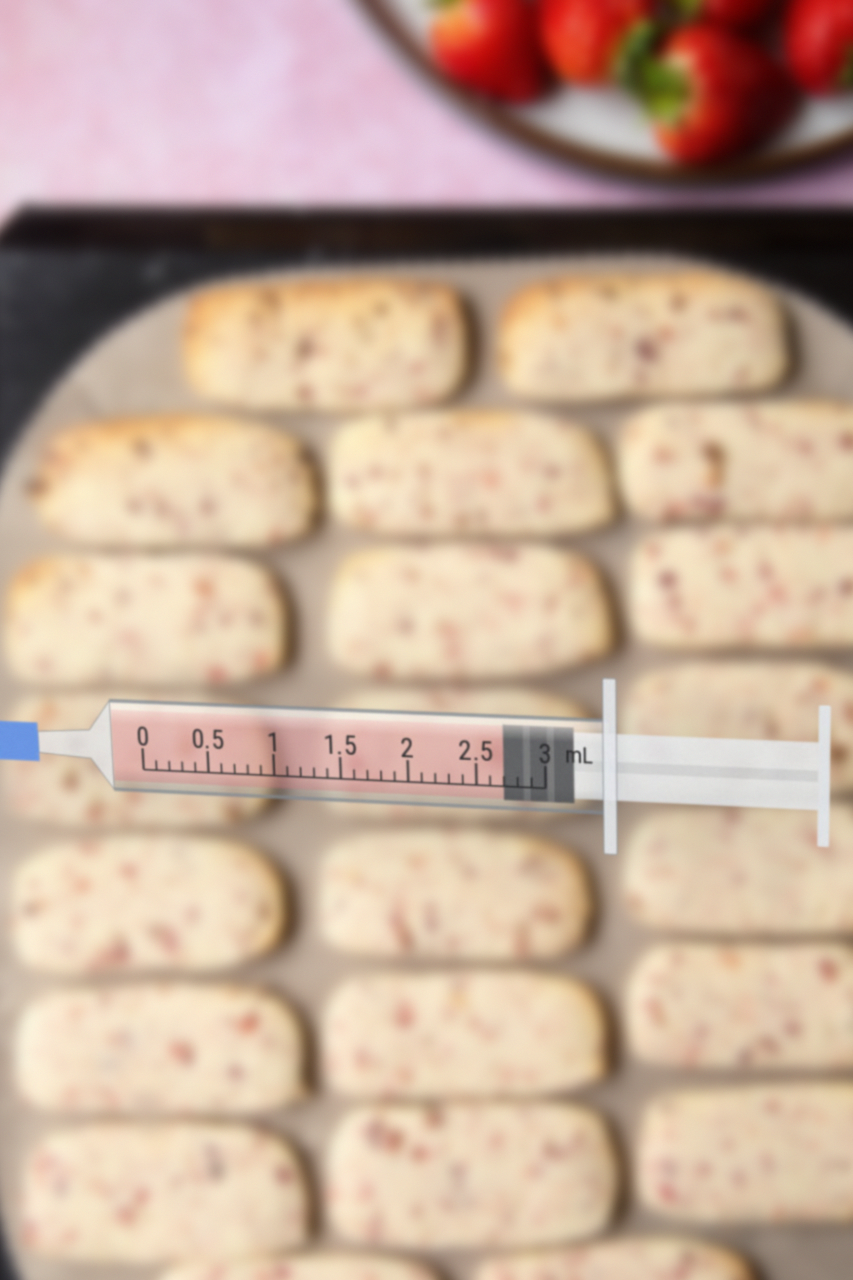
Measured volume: 2.7; mL
